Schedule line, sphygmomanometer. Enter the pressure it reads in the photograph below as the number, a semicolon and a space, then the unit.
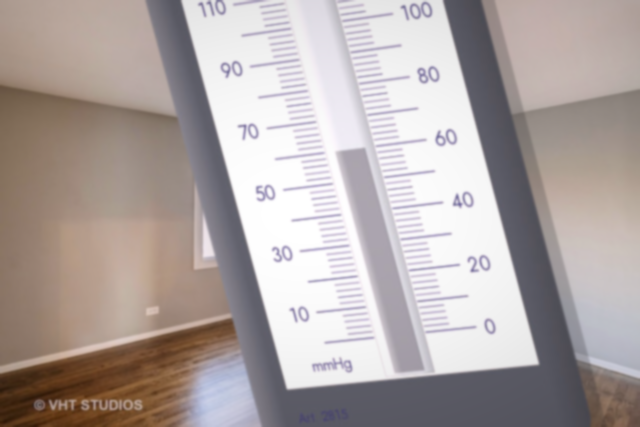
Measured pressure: 60; mmHg
